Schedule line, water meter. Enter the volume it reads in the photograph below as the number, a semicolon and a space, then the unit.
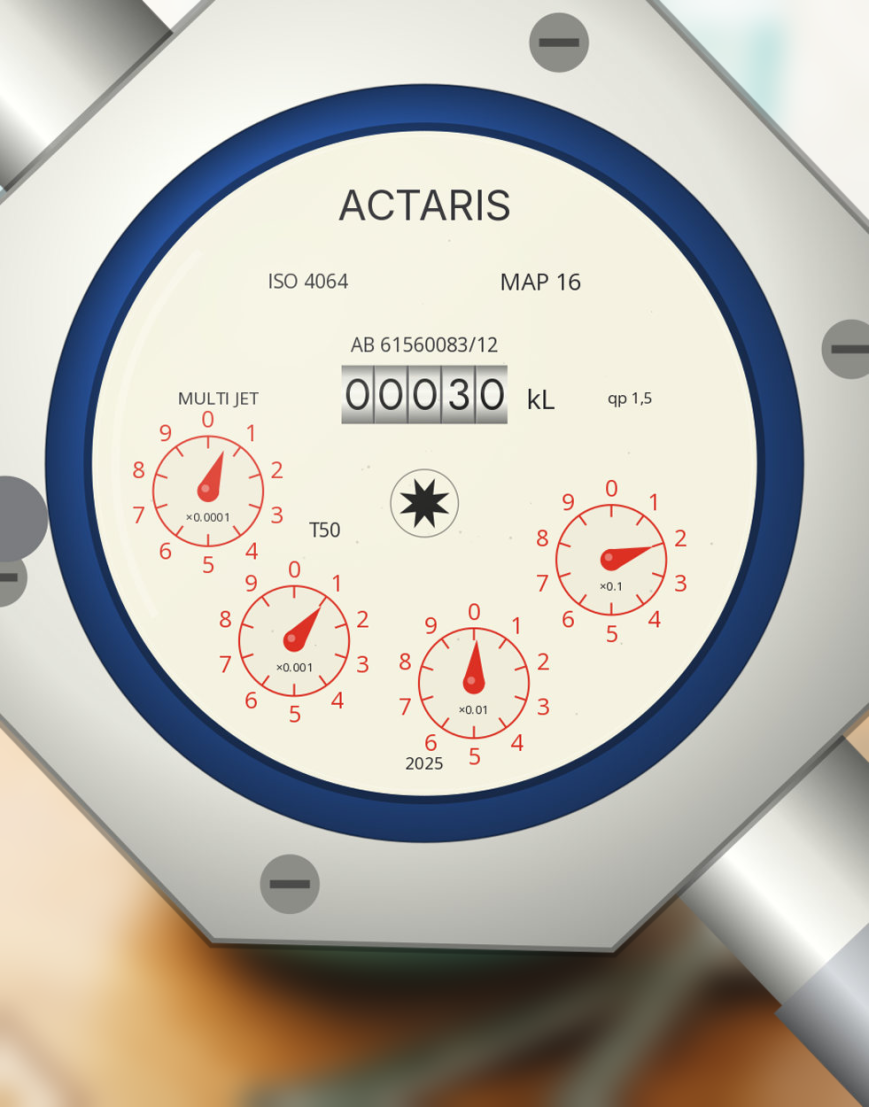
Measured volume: 30.2010; kL
